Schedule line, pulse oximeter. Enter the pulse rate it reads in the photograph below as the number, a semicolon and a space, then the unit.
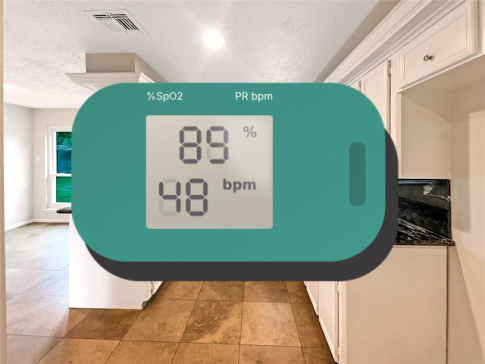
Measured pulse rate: 48; bpm
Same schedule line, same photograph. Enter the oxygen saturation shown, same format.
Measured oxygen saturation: 89; %
